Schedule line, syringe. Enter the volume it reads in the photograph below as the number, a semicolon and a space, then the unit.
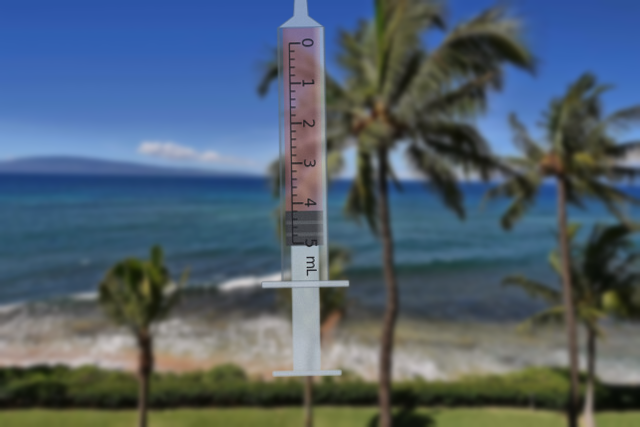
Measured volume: 4.2; mL
